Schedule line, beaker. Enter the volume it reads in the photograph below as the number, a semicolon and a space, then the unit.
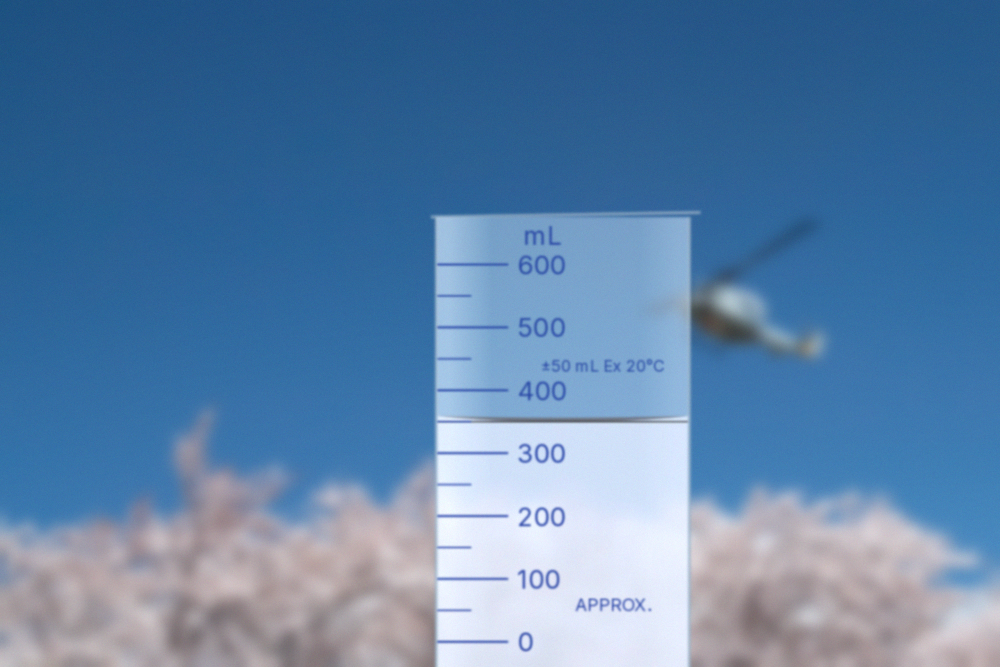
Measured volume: 350; mL
